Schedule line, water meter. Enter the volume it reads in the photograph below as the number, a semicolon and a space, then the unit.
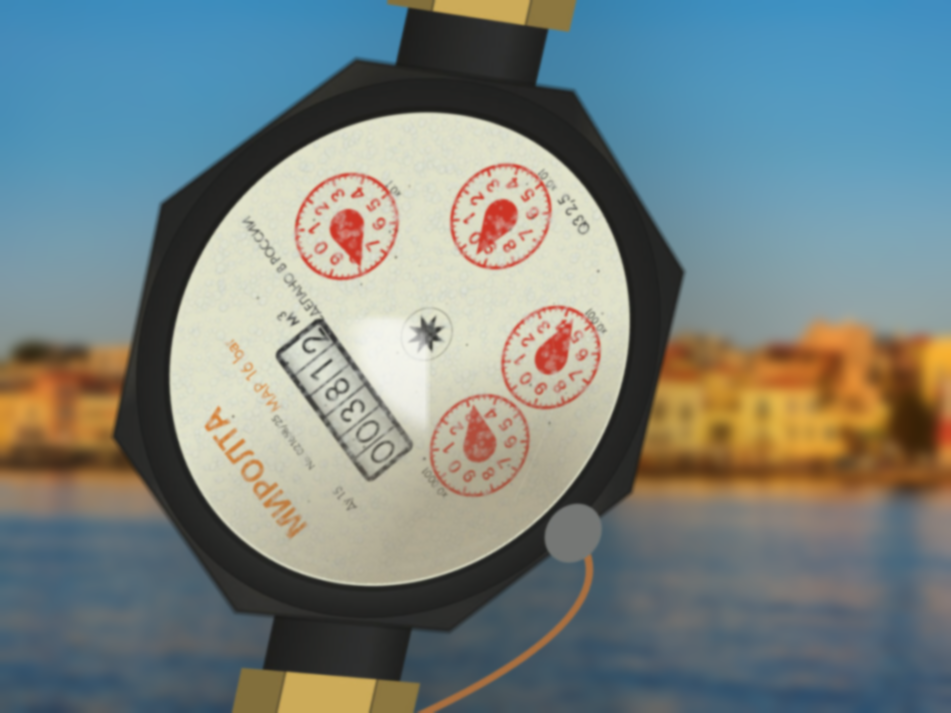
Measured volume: 3811.7943; m³
